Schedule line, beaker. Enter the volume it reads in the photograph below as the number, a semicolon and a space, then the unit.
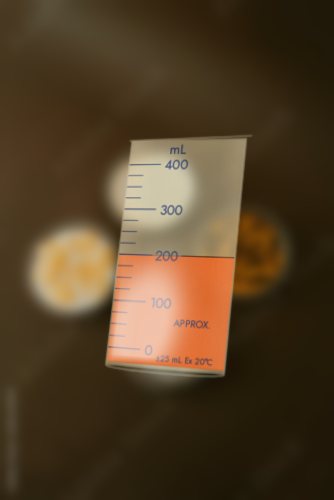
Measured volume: 200; mL
